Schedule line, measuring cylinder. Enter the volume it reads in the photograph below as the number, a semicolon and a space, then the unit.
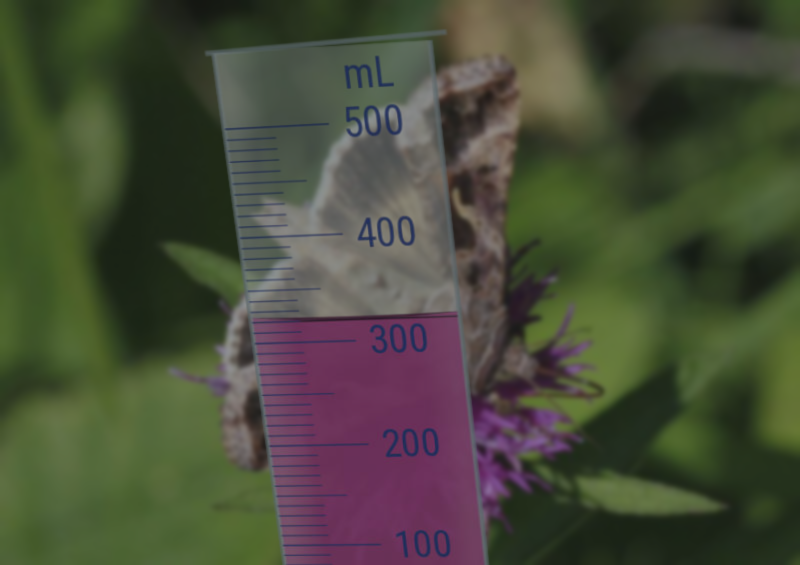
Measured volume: 320; mL
